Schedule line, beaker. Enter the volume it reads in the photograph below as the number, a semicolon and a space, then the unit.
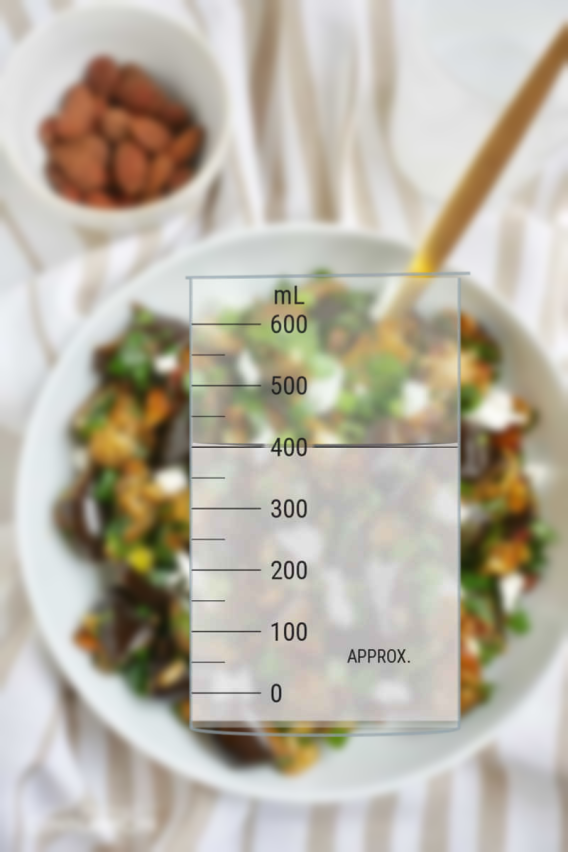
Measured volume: 400; mL
